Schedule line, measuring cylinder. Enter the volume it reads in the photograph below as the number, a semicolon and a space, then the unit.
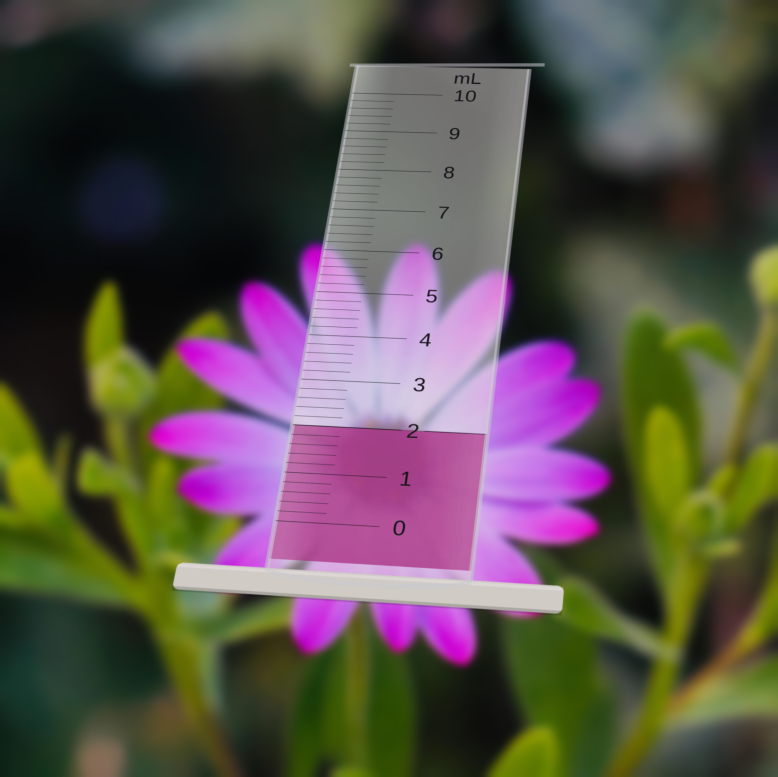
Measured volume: 2; mL
